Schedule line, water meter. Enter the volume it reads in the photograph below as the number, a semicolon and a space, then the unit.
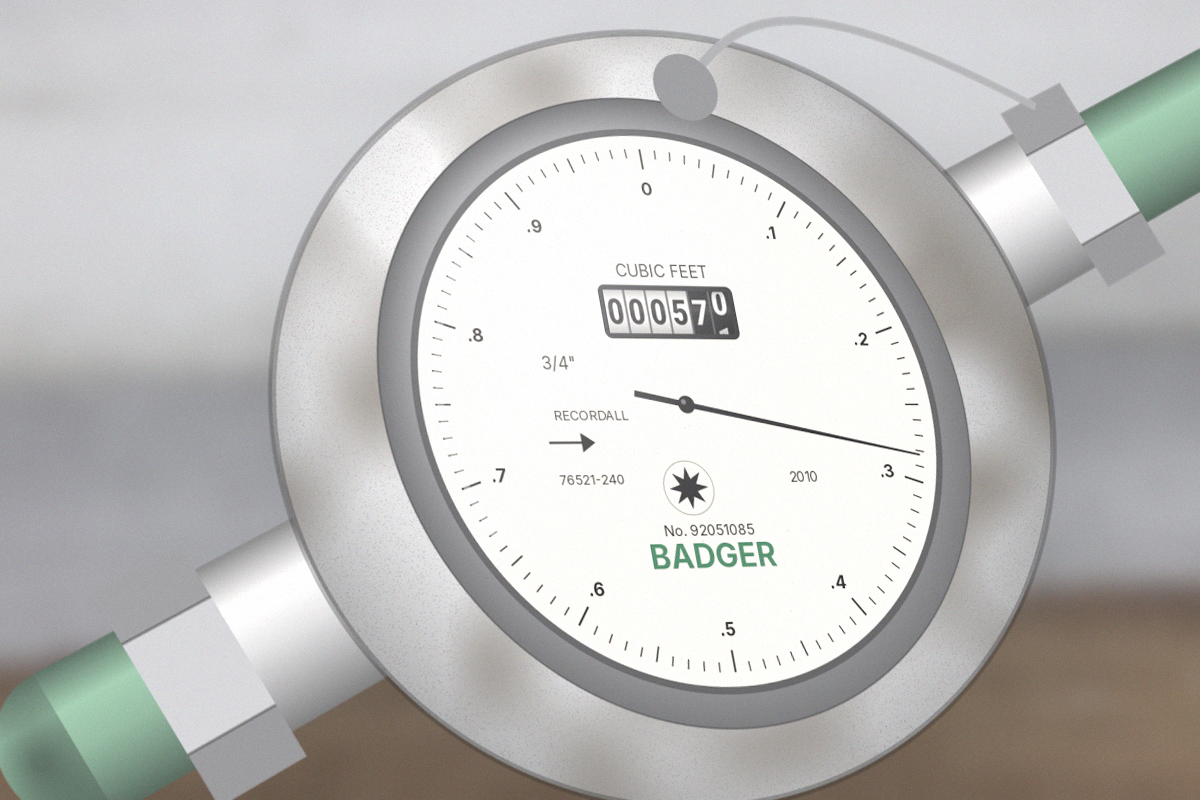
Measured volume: 570.28; ft³
